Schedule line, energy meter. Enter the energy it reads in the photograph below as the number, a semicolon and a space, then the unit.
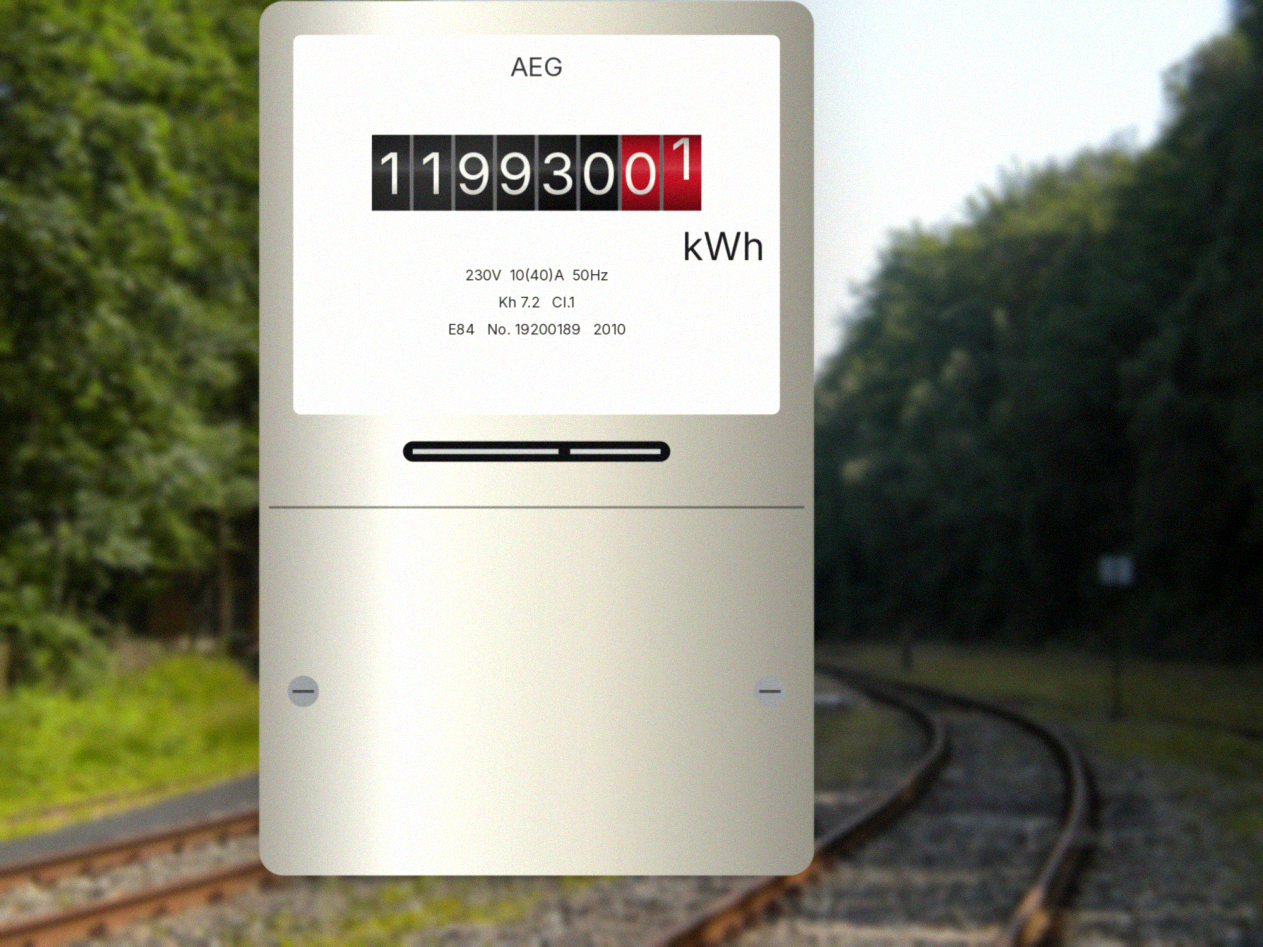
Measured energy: 119930.01; kWh
